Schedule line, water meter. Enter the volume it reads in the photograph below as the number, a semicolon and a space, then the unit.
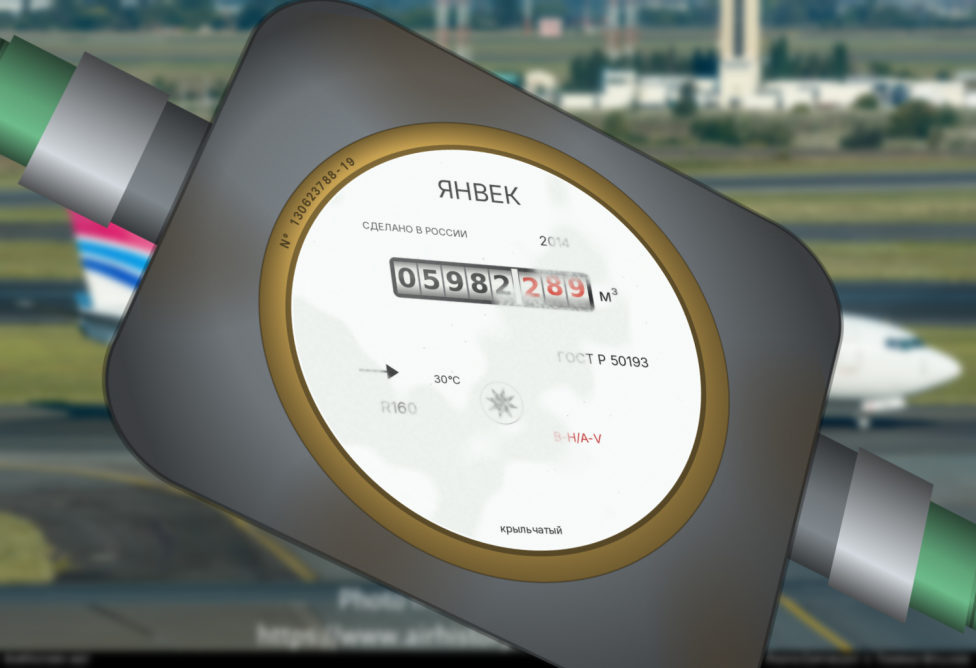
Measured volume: 5982.289; m³
